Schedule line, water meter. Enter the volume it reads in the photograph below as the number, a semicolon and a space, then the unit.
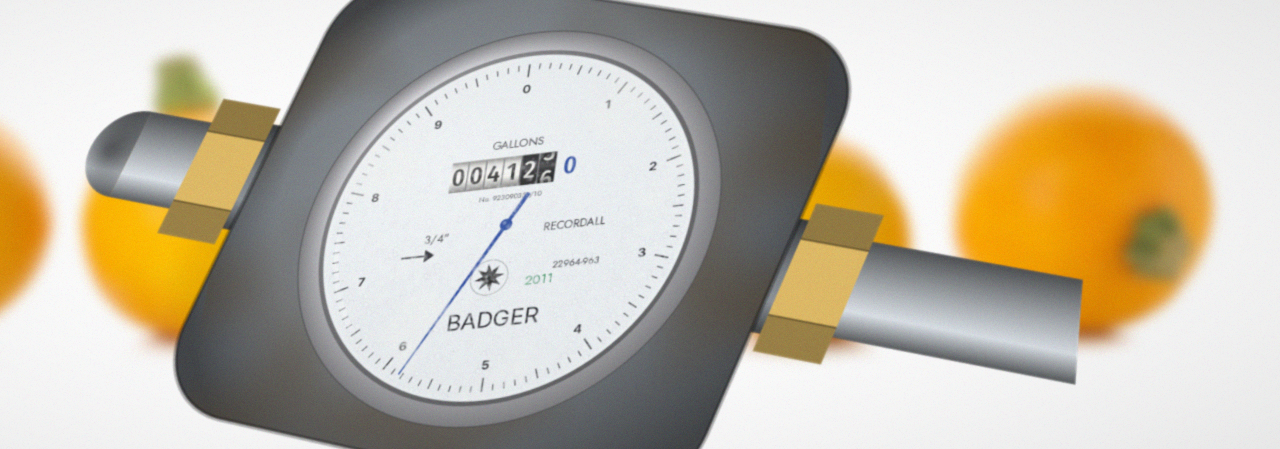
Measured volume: 41255.8; gal
